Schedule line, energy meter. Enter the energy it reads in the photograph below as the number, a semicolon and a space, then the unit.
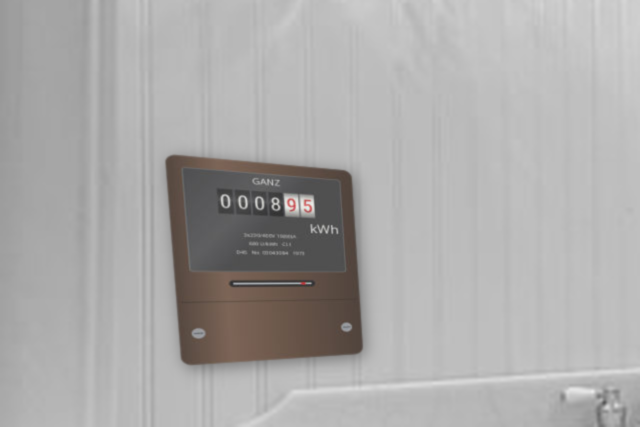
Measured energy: 8.95; kWh
